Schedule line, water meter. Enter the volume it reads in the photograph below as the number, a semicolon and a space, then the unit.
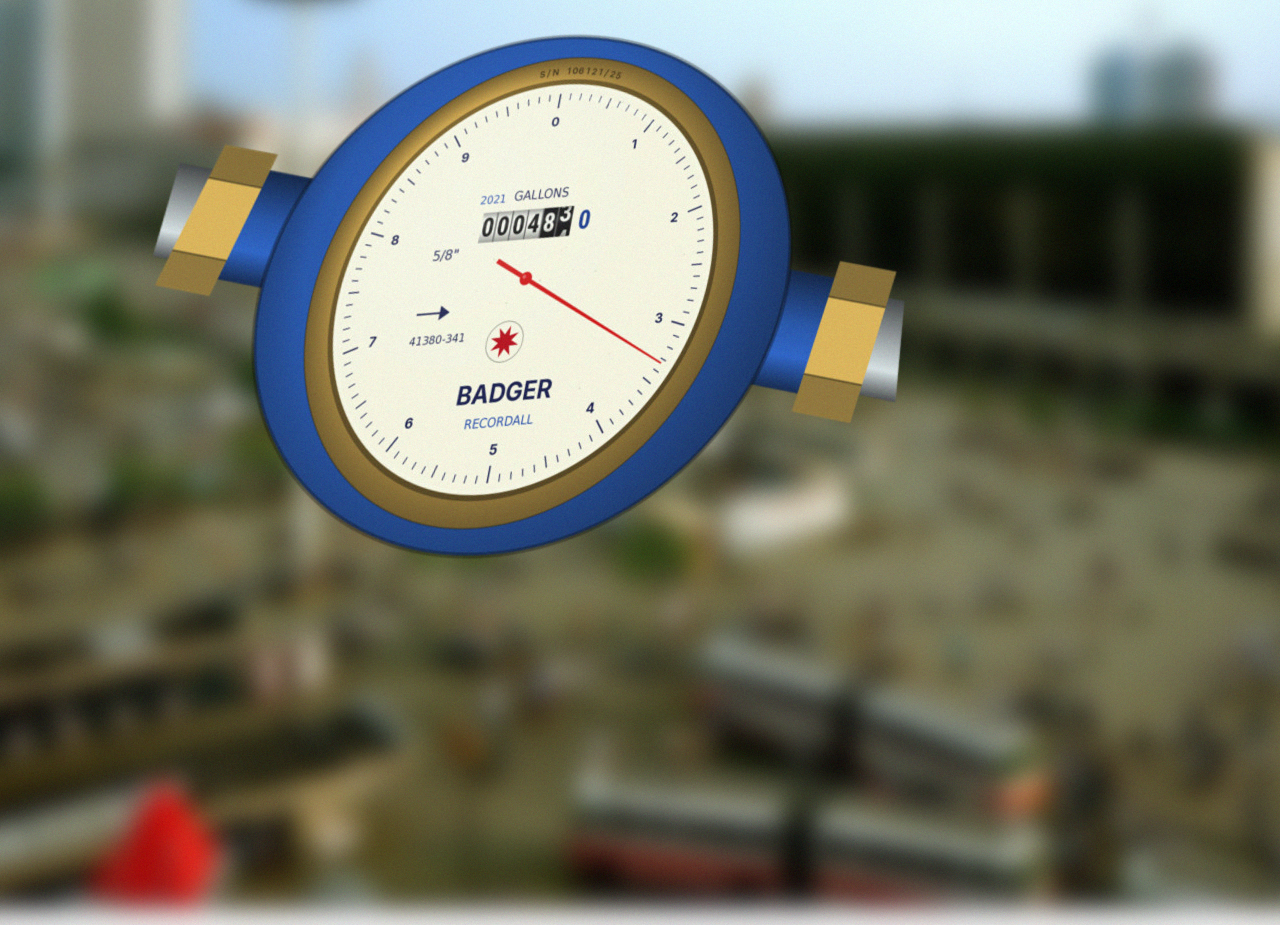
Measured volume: 4833.3; gal
